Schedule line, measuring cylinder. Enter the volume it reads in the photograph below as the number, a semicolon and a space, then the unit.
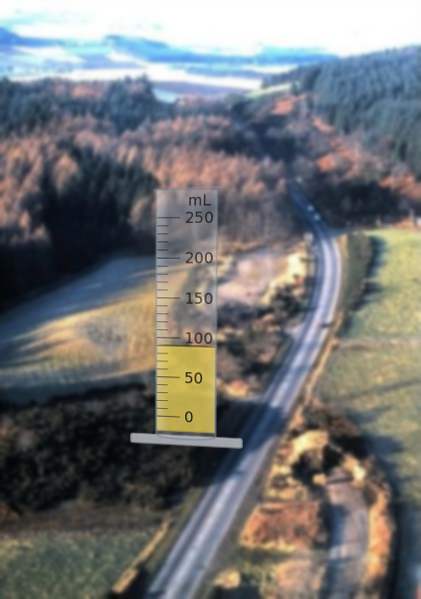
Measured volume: 90; mL
